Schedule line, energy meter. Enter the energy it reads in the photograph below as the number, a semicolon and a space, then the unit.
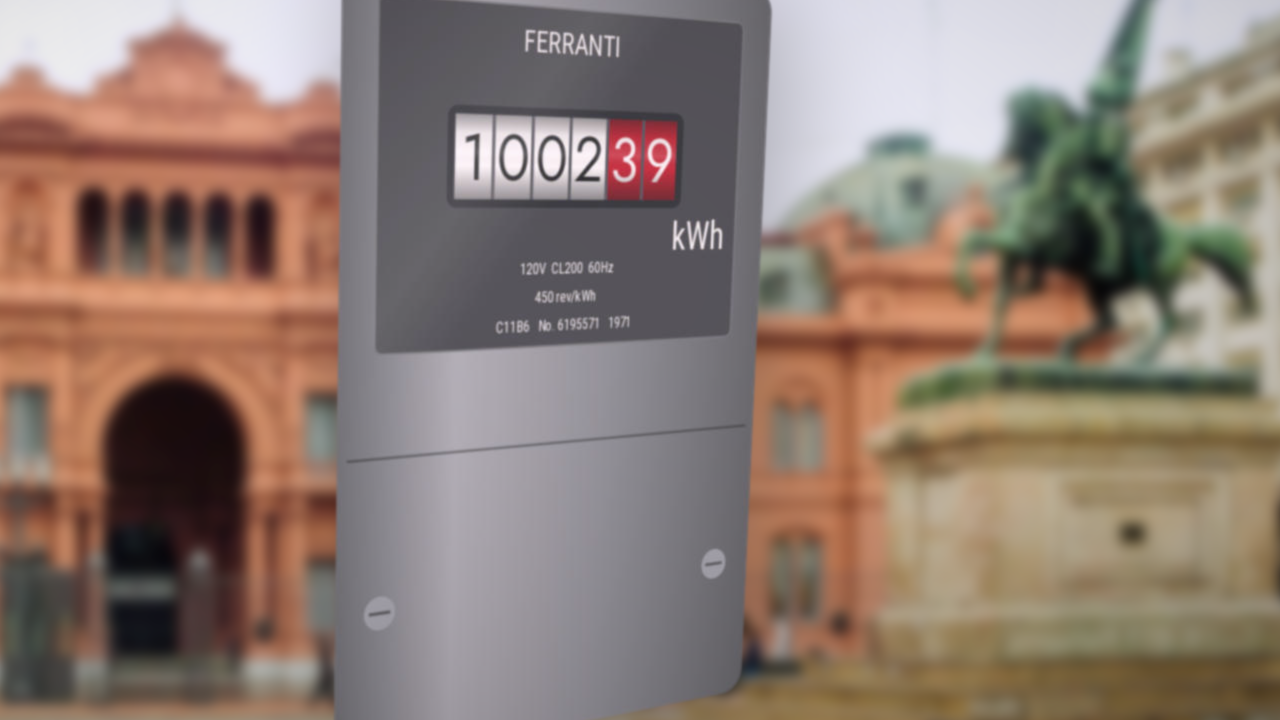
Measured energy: 1002.39; kWh
